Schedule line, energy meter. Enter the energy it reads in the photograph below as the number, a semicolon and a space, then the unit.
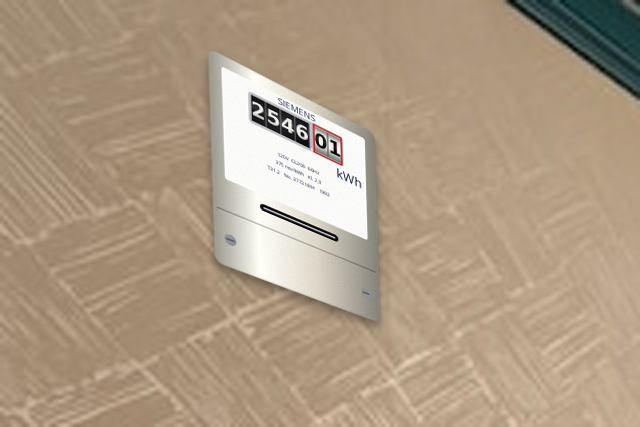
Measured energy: 2546.01; kWh
